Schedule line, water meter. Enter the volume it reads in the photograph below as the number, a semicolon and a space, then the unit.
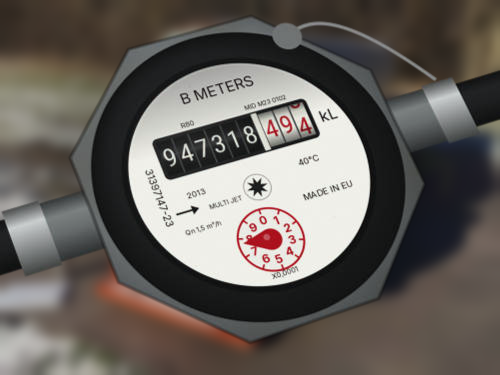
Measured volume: 947318.4937; kL
